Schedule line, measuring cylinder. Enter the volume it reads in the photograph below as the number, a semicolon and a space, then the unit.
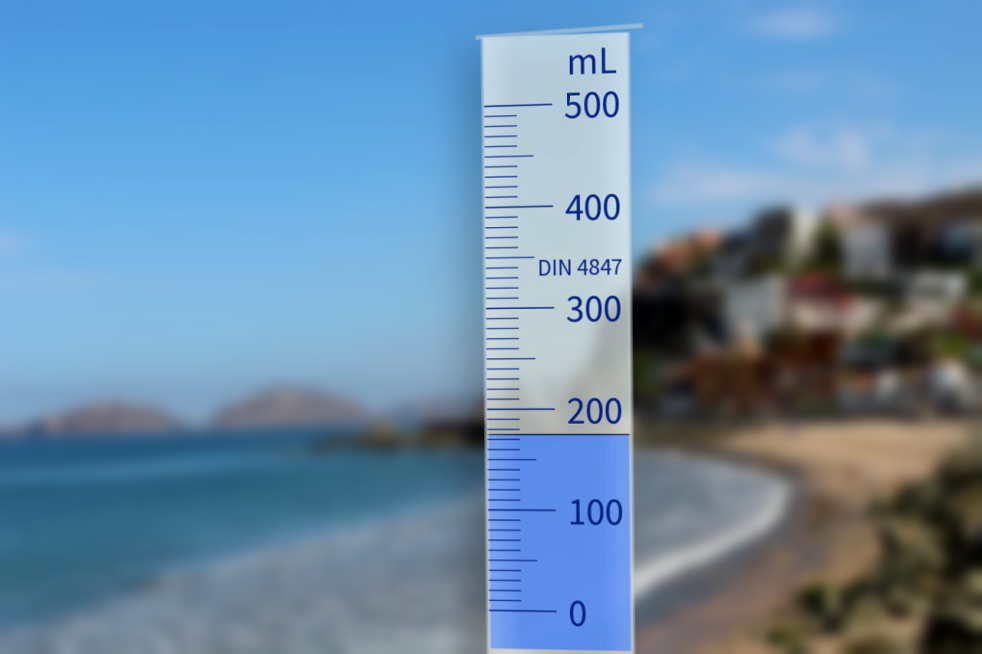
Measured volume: 175; mL
